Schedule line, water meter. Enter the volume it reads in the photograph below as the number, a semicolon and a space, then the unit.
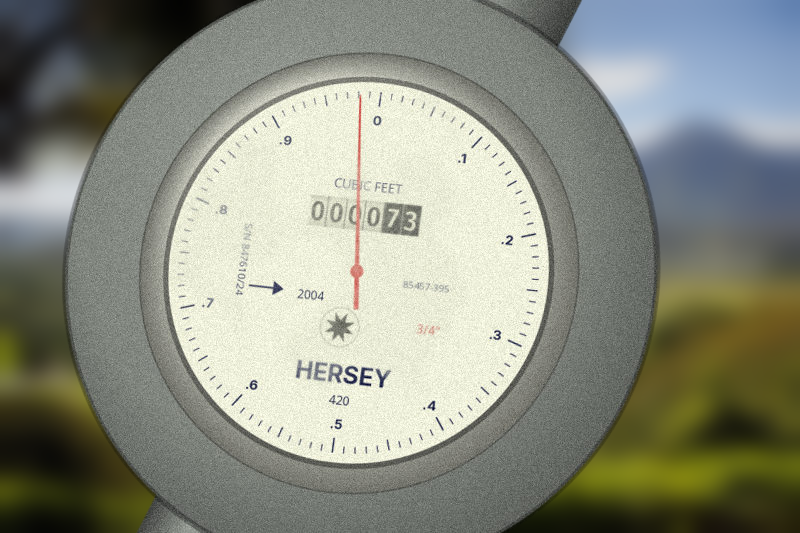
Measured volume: 72.98; ft³
